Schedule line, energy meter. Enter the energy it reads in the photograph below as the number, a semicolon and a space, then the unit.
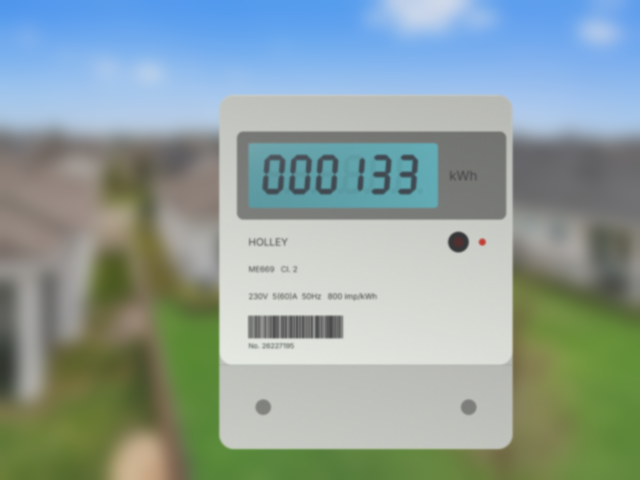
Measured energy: 133; kWh
